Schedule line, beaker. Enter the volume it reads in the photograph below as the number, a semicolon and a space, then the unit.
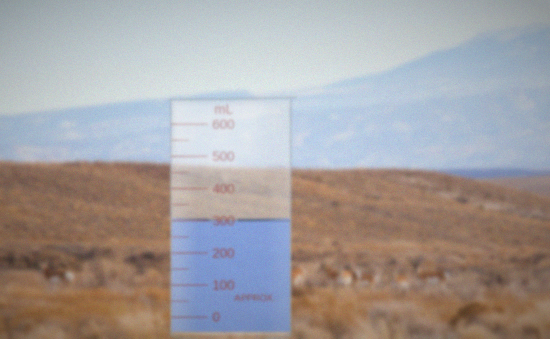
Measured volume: 300; mL
